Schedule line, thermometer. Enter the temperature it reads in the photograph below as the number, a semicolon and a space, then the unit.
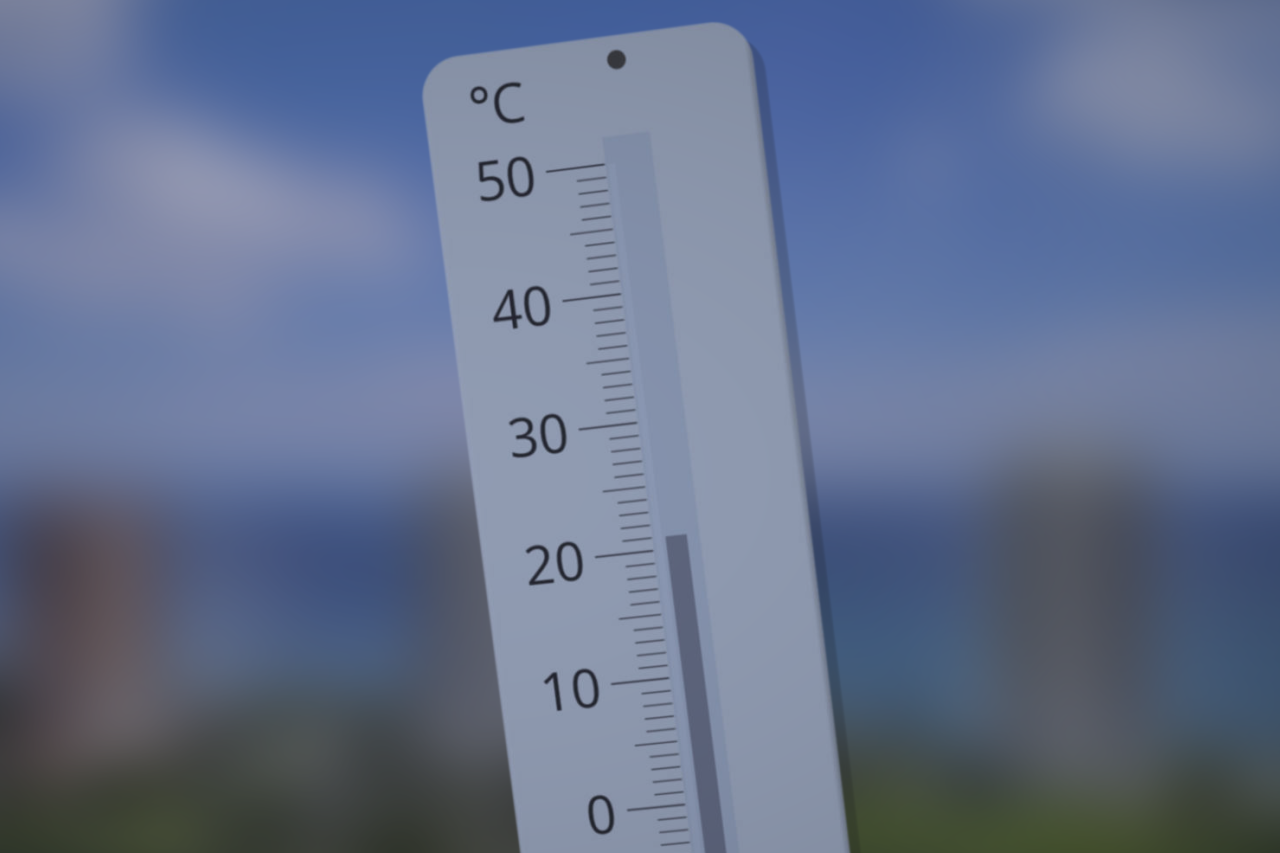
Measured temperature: 21; °C
